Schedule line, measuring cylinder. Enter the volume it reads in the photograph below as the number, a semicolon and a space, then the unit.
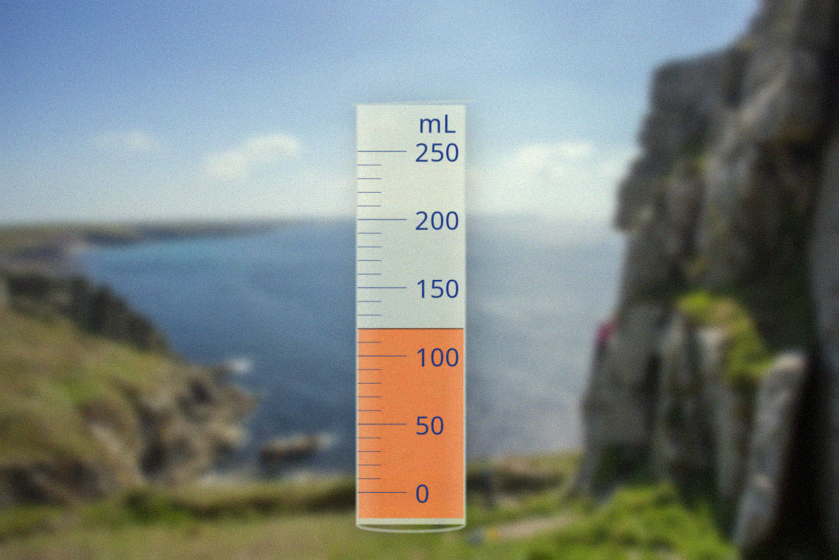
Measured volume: 120; mL
